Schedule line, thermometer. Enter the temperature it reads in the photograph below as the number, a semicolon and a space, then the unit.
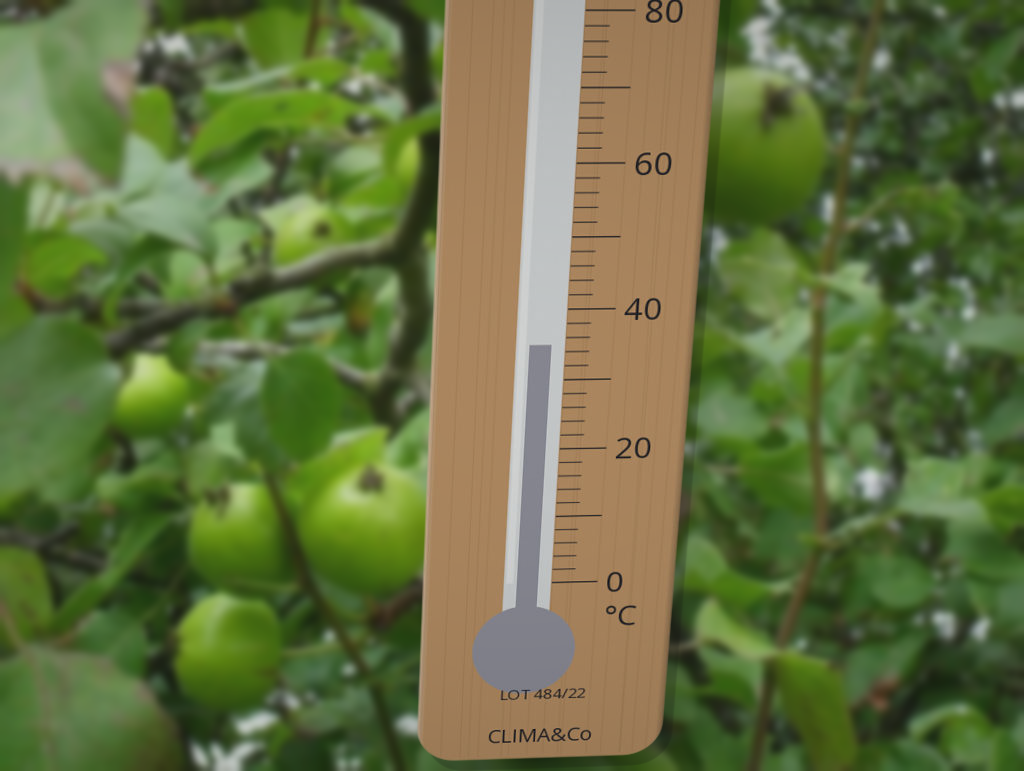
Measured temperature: 35; °C
